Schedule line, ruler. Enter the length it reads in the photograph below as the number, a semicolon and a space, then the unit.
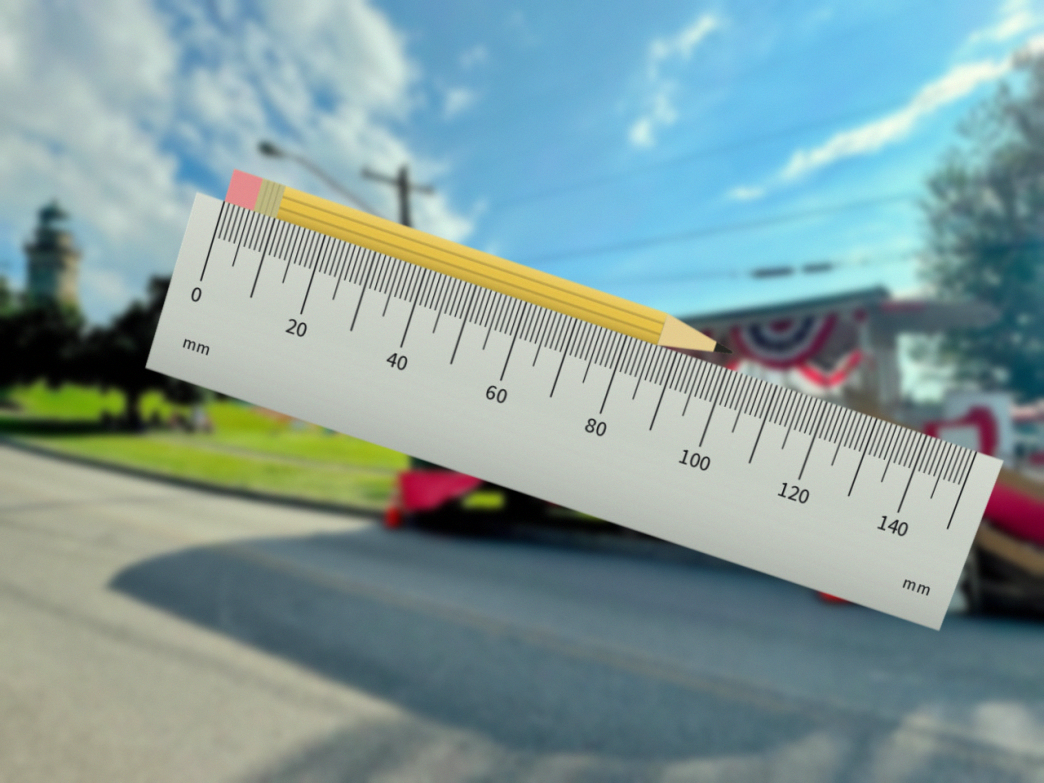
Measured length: 100; mm
